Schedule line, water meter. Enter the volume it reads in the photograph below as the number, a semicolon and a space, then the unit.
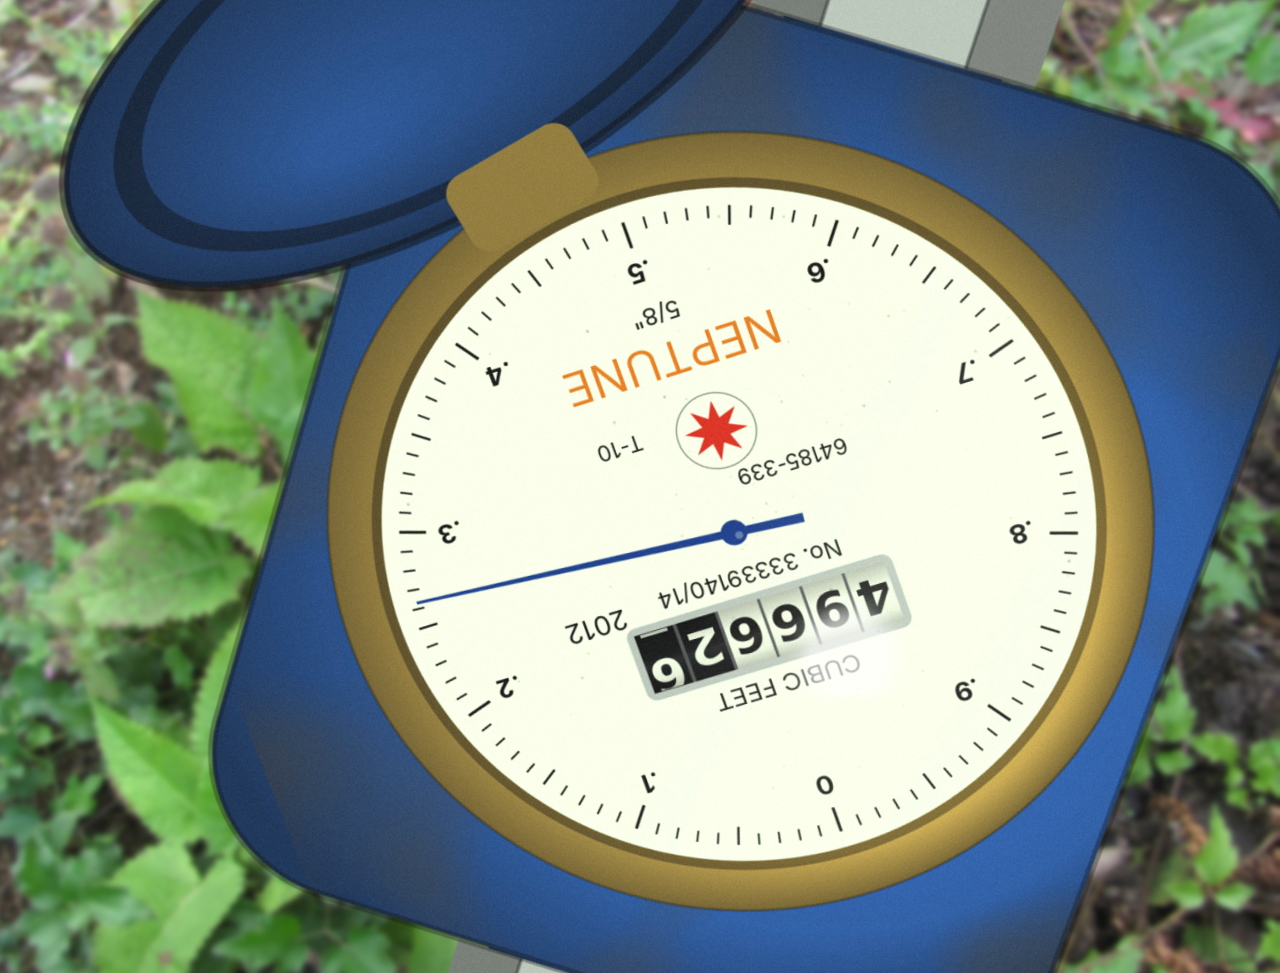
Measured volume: 496626.26; ft³
